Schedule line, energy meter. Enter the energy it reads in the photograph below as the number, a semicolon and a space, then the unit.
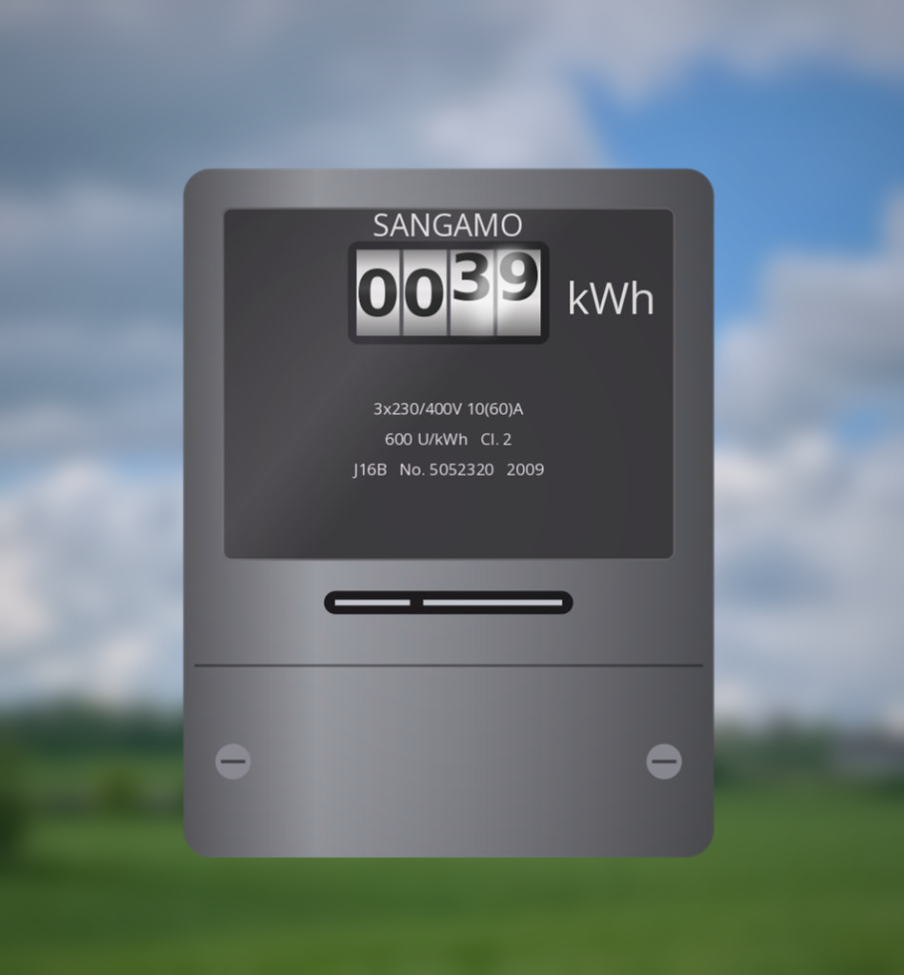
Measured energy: 39; kWh
